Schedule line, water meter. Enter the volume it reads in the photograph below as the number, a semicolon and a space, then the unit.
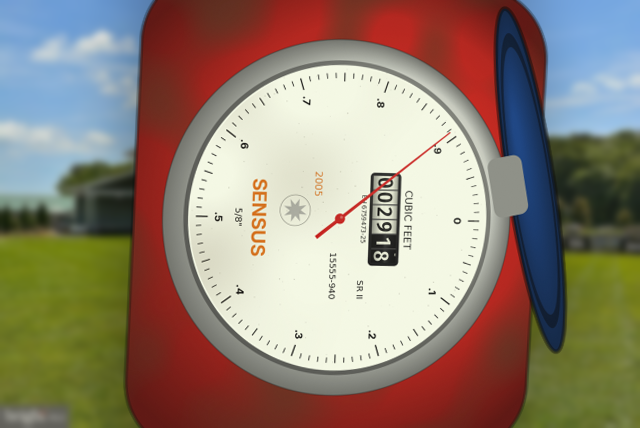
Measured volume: 2917.89; ft³
